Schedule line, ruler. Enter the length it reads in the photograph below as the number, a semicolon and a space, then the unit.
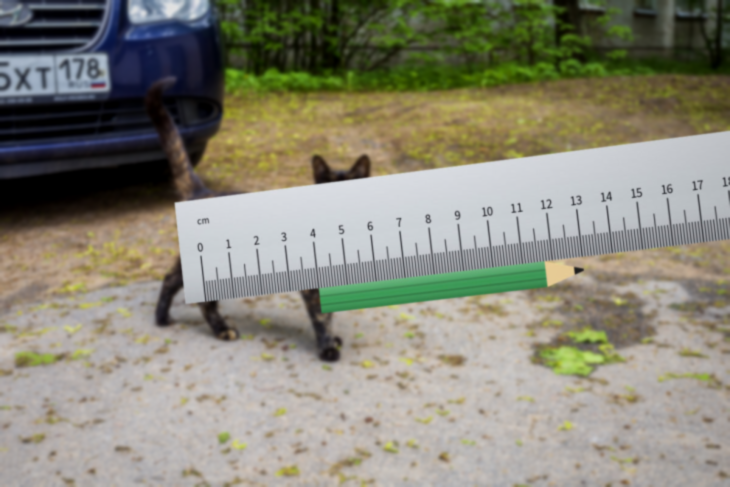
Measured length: 9; cm
